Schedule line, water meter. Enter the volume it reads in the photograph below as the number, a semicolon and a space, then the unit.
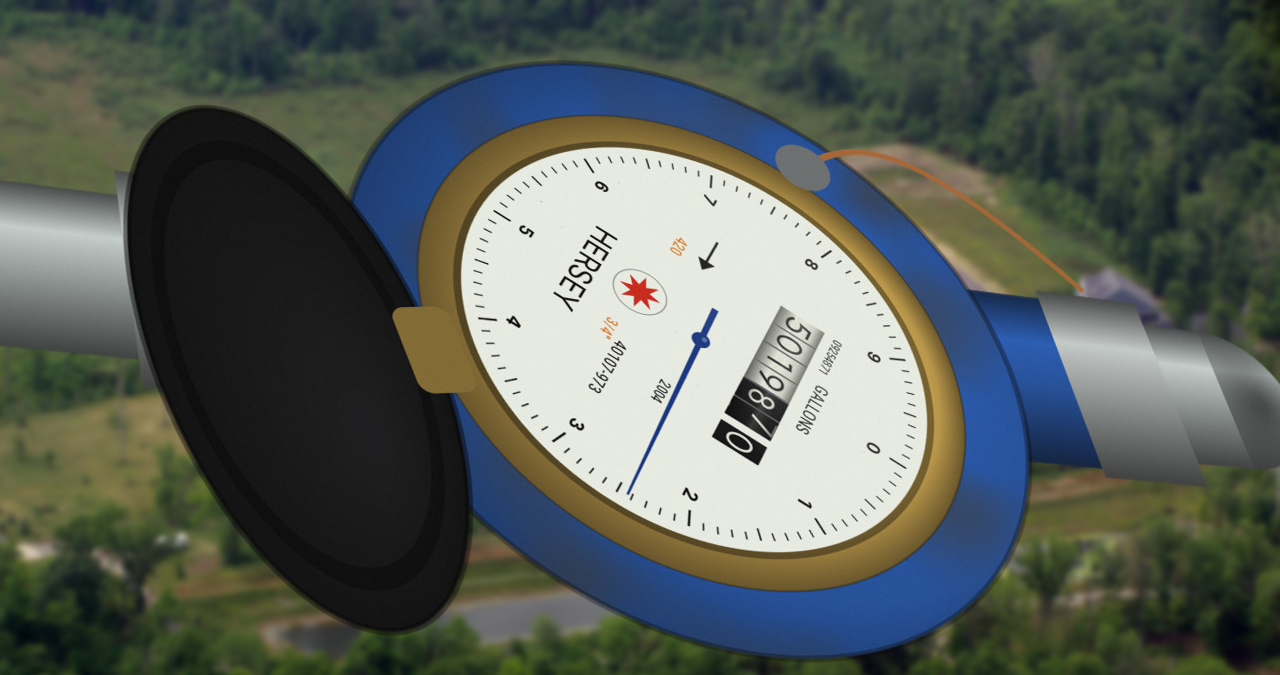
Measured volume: 5019872.4; gal
